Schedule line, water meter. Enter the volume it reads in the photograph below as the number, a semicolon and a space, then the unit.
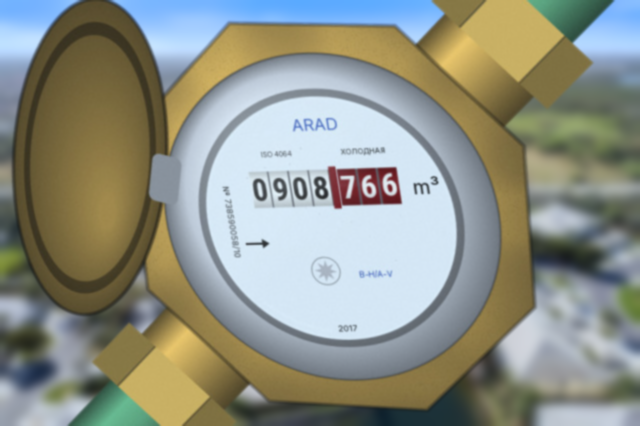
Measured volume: 908.766; m³
